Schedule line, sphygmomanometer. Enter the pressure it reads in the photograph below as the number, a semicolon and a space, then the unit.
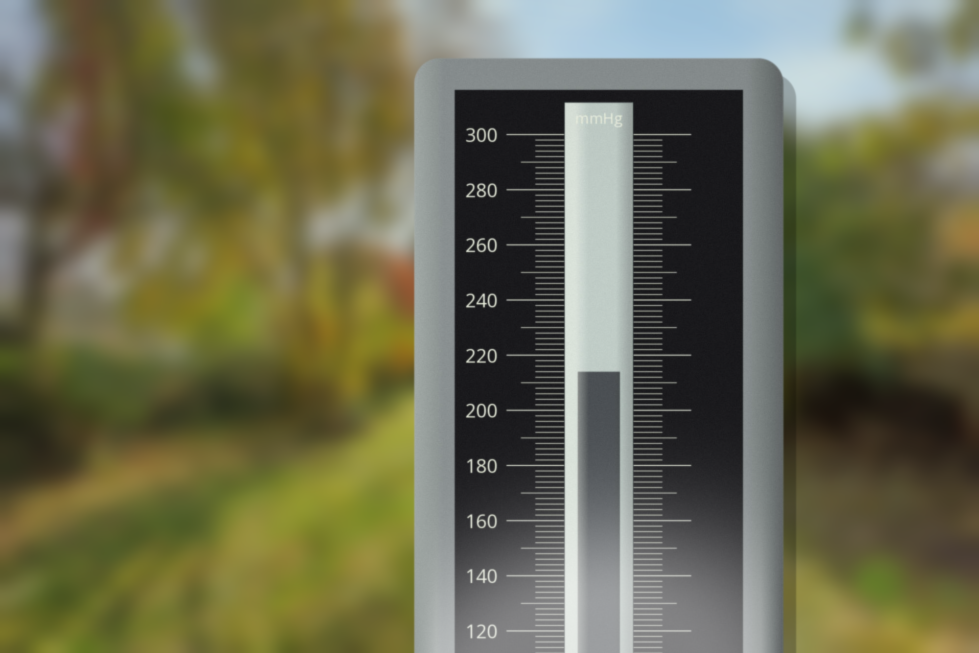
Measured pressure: 214; mmHg
